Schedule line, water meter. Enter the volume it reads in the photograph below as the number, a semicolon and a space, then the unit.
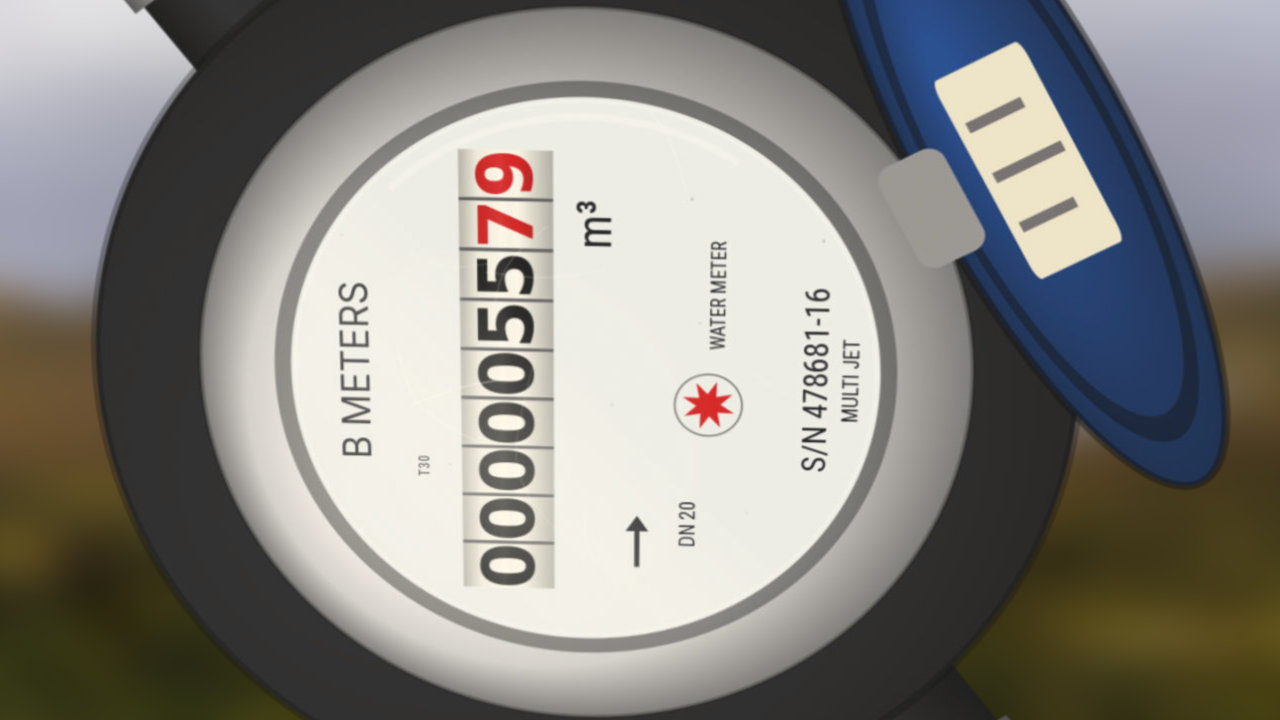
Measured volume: 55.79; m³
